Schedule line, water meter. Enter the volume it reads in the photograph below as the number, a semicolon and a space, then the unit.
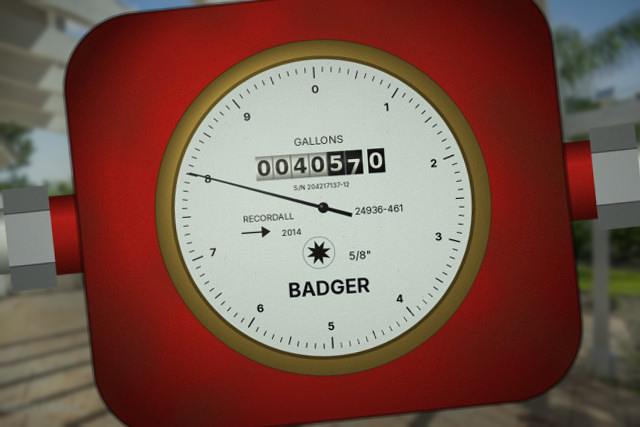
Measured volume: 40568.0; gal
